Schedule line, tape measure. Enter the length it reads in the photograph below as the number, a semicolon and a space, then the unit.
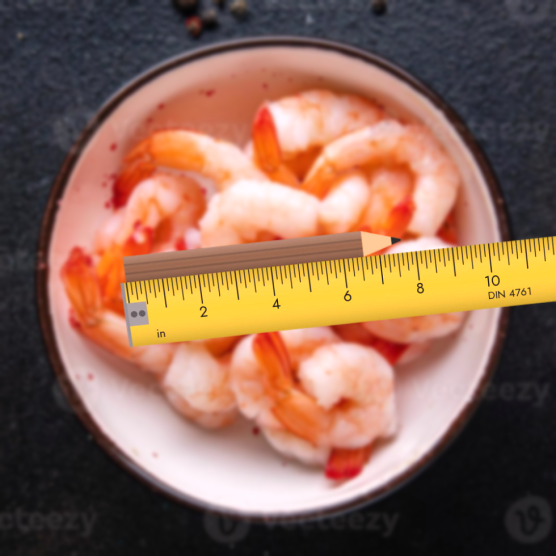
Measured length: 7.625; in
